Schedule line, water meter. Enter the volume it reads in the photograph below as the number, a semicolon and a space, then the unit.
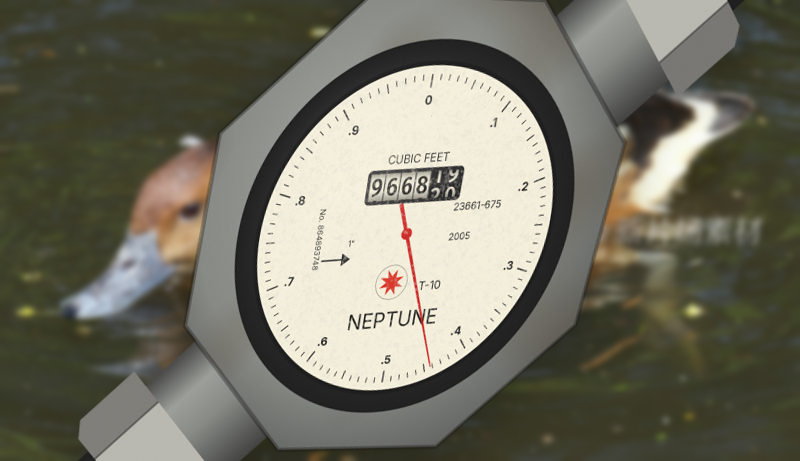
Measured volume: 966819.44; ft³
